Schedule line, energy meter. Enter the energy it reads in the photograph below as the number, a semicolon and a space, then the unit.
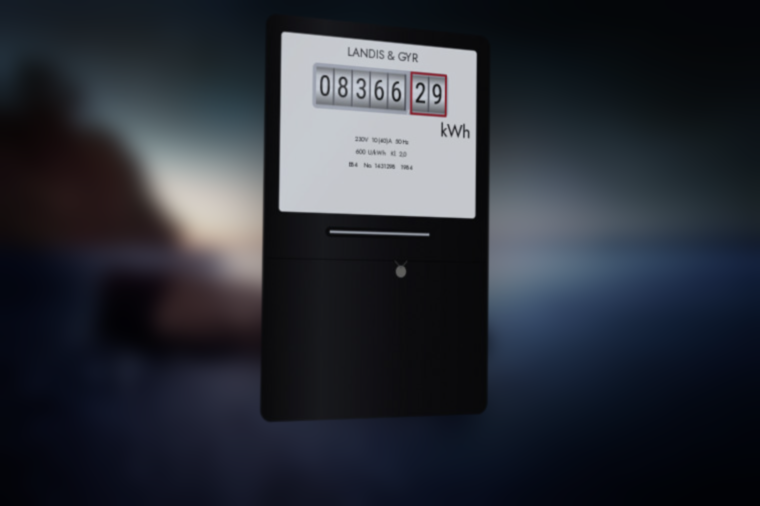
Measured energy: 8366.29; kWh
